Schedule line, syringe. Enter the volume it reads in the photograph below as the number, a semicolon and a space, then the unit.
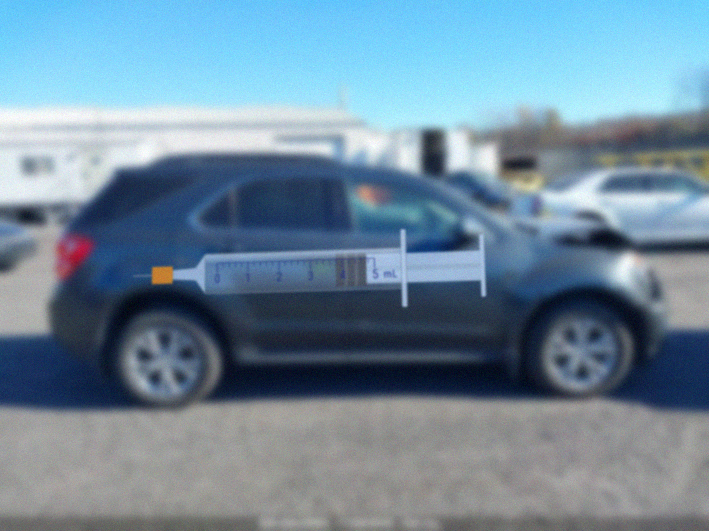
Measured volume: 3.8; mL
